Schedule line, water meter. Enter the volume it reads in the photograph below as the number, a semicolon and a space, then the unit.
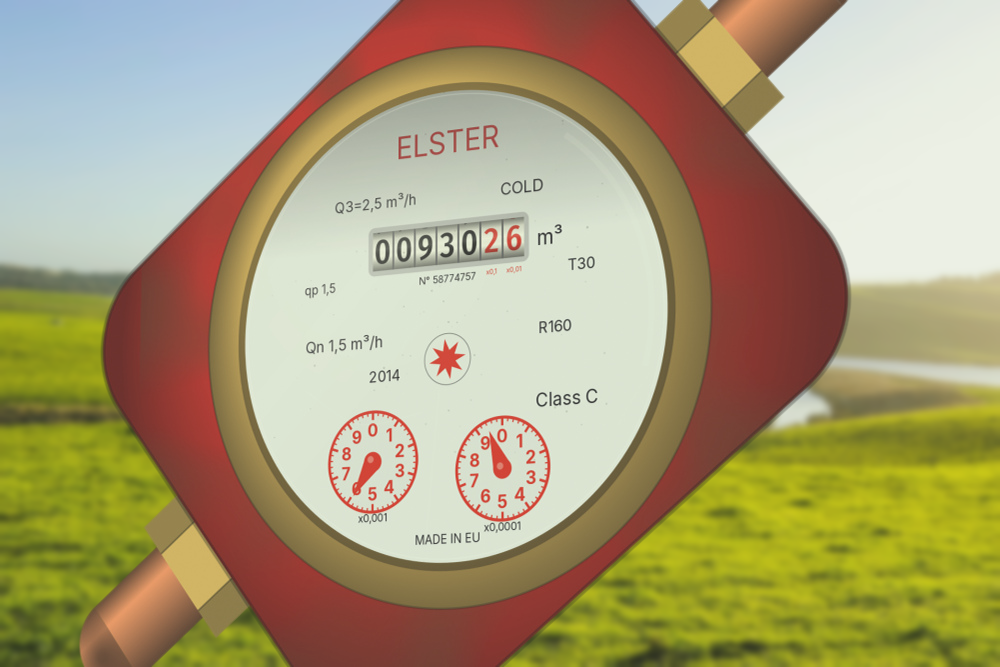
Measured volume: 930.2659; m³
